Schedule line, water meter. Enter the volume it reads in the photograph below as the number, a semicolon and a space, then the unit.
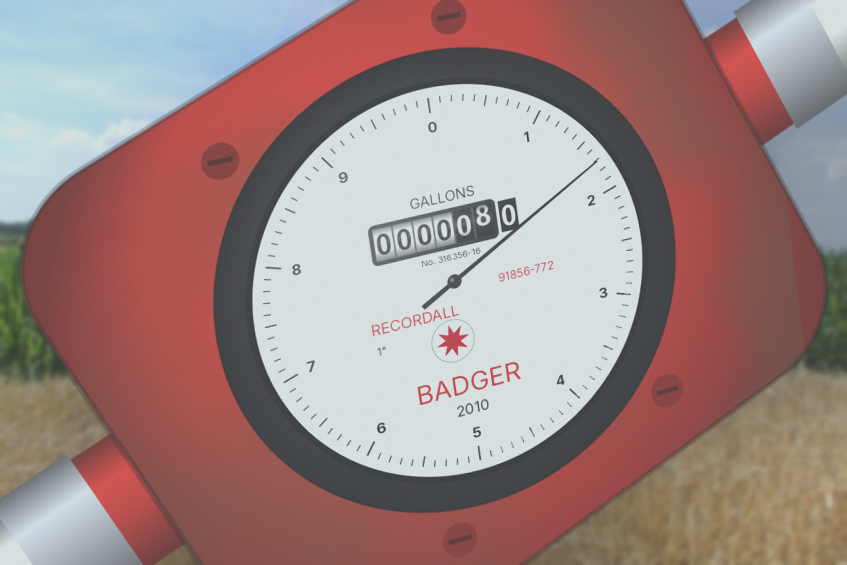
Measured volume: 81.7; gal
